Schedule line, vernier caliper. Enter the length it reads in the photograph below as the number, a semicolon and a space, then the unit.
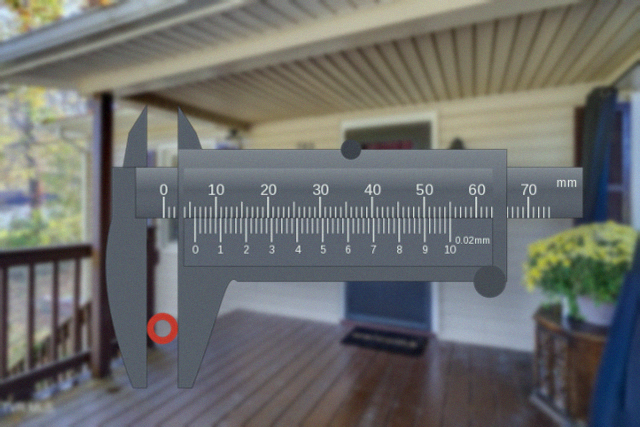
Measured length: 6.0; mm
